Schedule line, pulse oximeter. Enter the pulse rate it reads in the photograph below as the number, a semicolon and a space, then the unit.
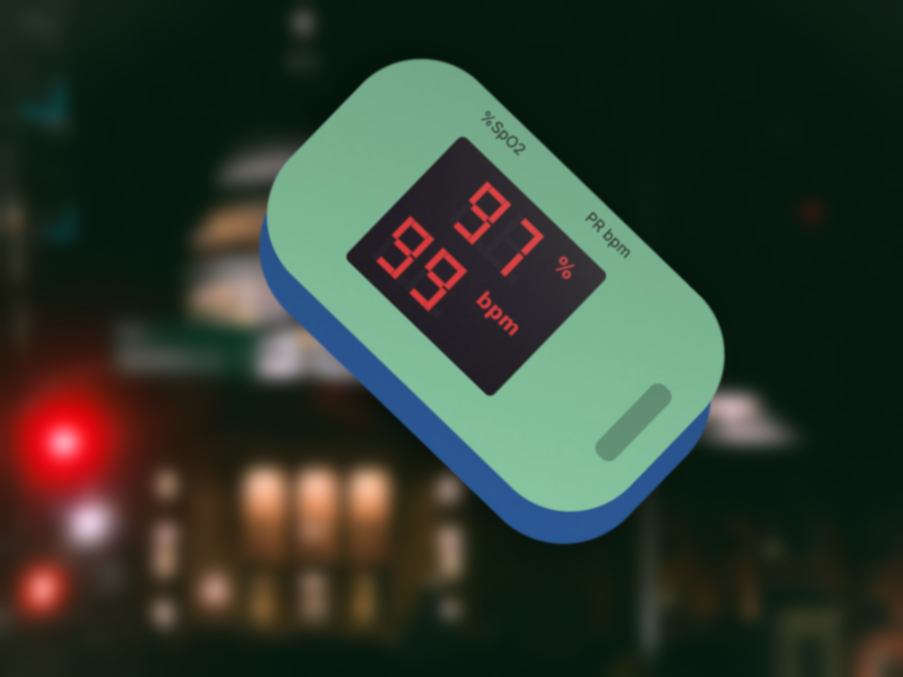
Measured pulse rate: 99; bpm
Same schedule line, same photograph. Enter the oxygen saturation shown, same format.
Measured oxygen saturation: 97; %
